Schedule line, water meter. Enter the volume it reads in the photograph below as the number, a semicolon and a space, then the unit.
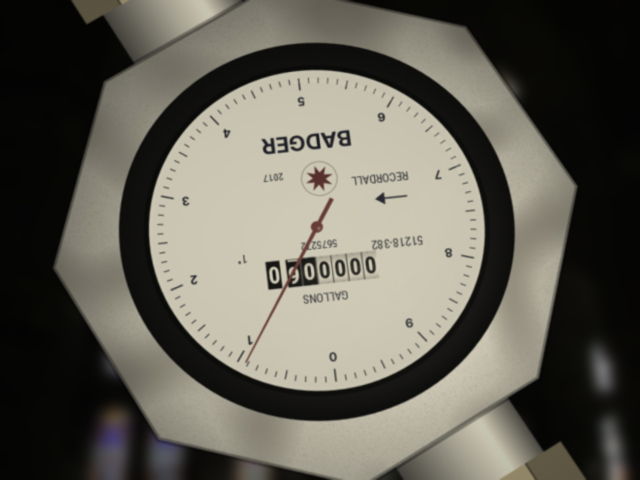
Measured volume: 60.9; gal
